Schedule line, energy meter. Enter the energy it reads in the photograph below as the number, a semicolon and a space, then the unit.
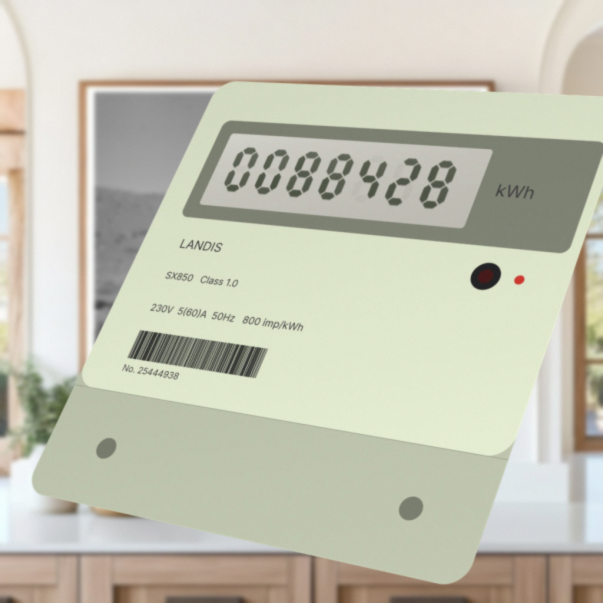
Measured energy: 88428; kWh
